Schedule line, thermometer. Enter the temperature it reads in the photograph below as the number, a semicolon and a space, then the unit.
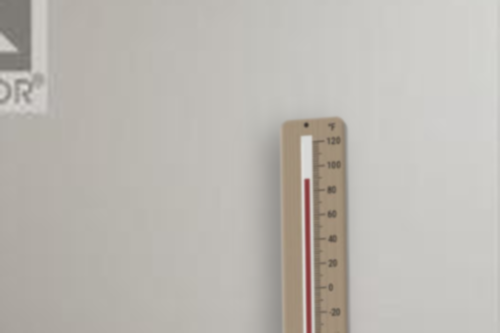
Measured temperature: 90; °F
